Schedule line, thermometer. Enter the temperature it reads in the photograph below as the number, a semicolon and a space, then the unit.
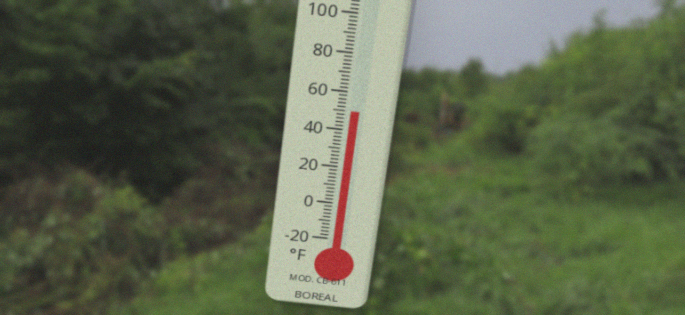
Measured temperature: 50; °F
